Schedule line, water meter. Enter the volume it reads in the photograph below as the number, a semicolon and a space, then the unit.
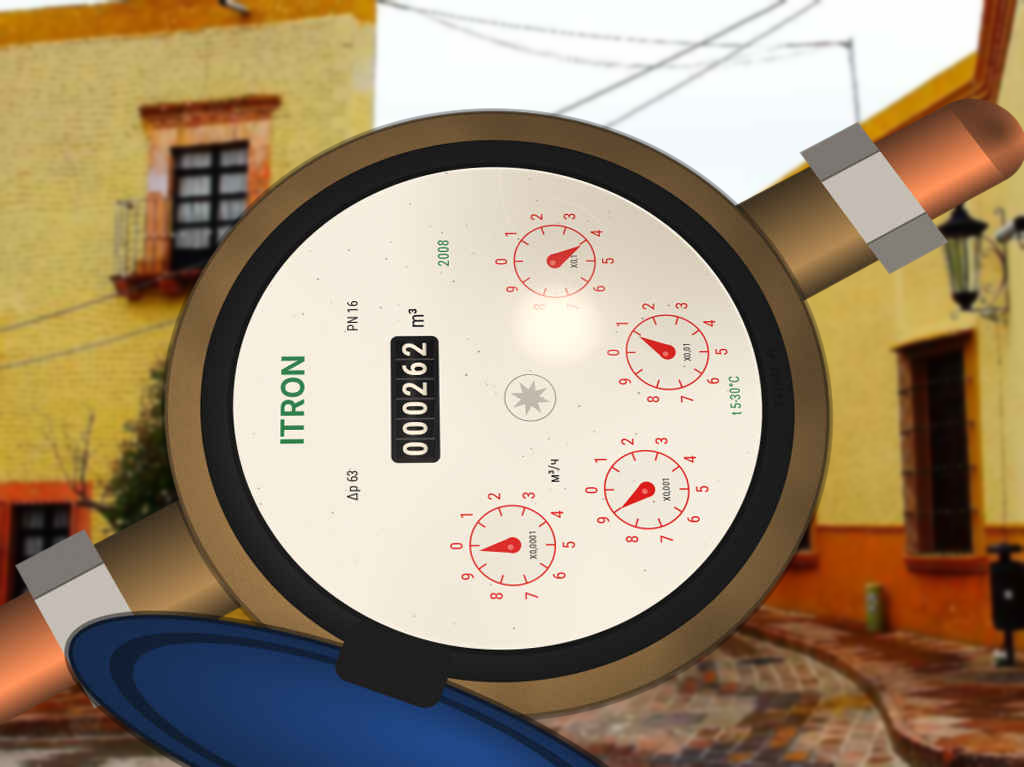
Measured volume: 262.4089; m³
